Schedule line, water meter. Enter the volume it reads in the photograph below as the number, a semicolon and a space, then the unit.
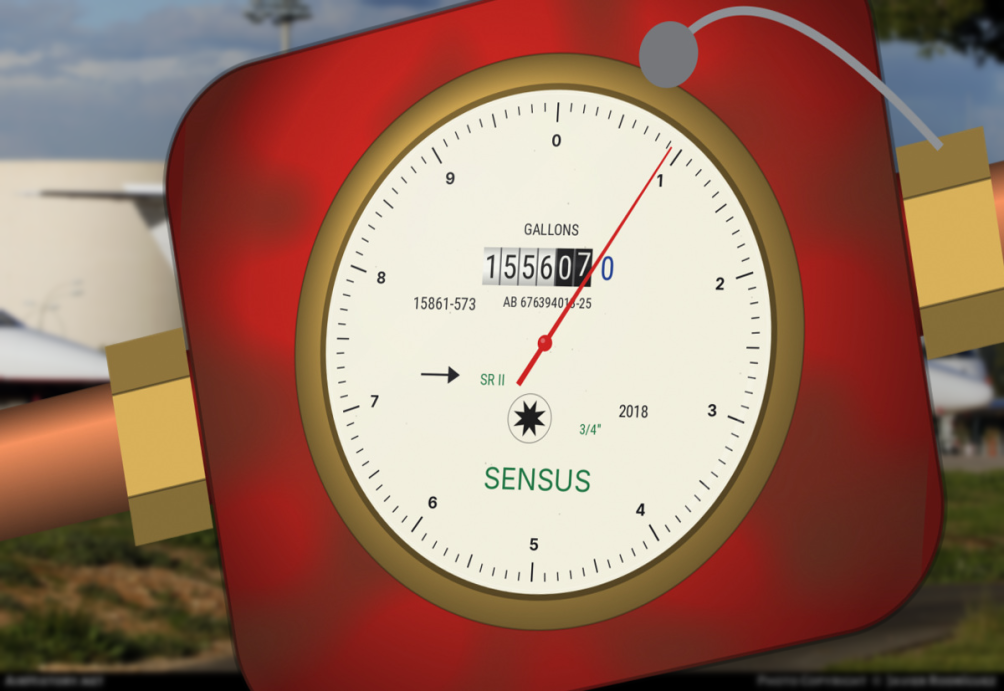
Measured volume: 1556070.9; gal
